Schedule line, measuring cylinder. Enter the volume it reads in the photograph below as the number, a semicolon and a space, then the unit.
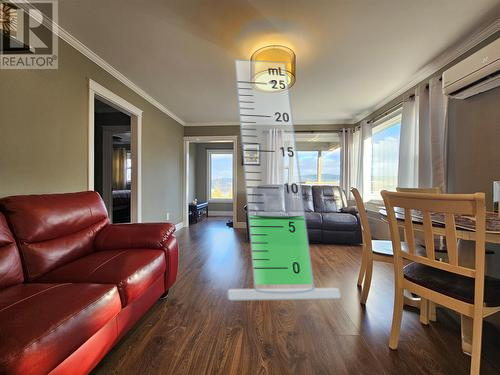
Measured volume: 6; mL
